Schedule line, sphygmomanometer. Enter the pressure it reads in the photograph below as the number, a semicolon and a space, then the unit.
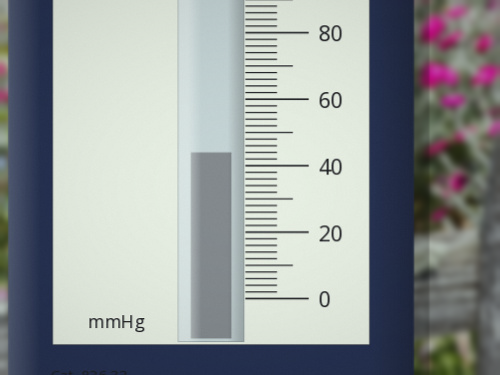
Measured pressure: 44; mmHg
